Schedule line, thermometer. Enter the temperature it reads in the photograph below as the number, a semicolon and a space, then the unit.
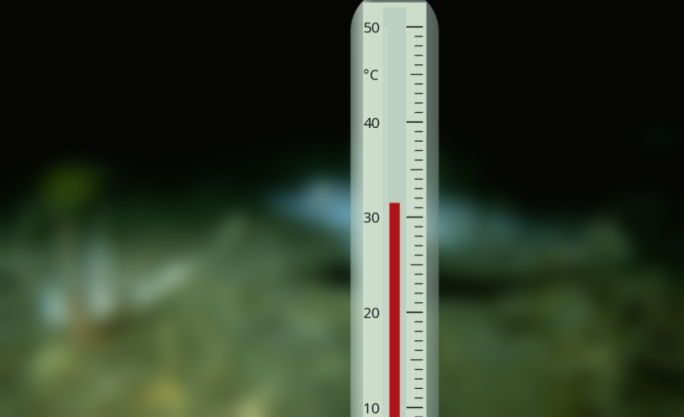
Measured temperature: 31.5; °C
